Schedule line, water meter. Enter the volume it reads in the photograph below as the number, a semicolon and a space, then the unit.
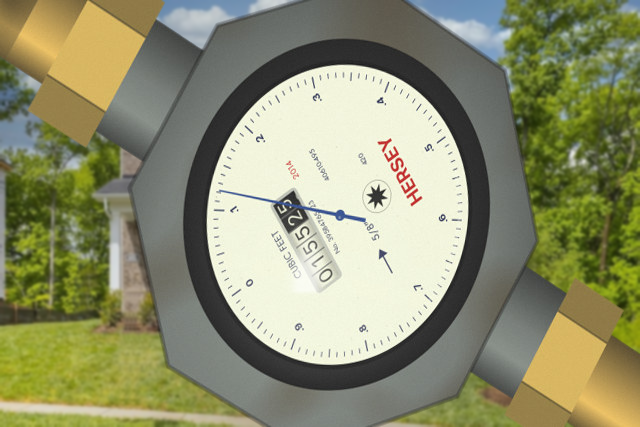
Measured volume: 15525.12; ft³
